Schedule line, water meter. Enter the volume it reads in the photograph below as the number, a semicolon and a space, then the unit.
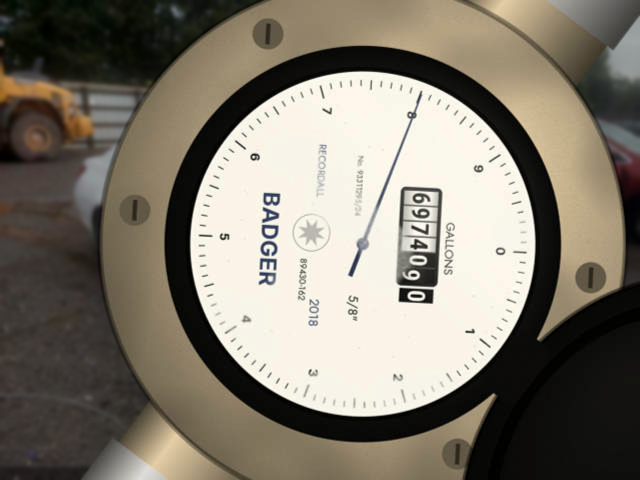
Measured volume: 6974088.0; gal
